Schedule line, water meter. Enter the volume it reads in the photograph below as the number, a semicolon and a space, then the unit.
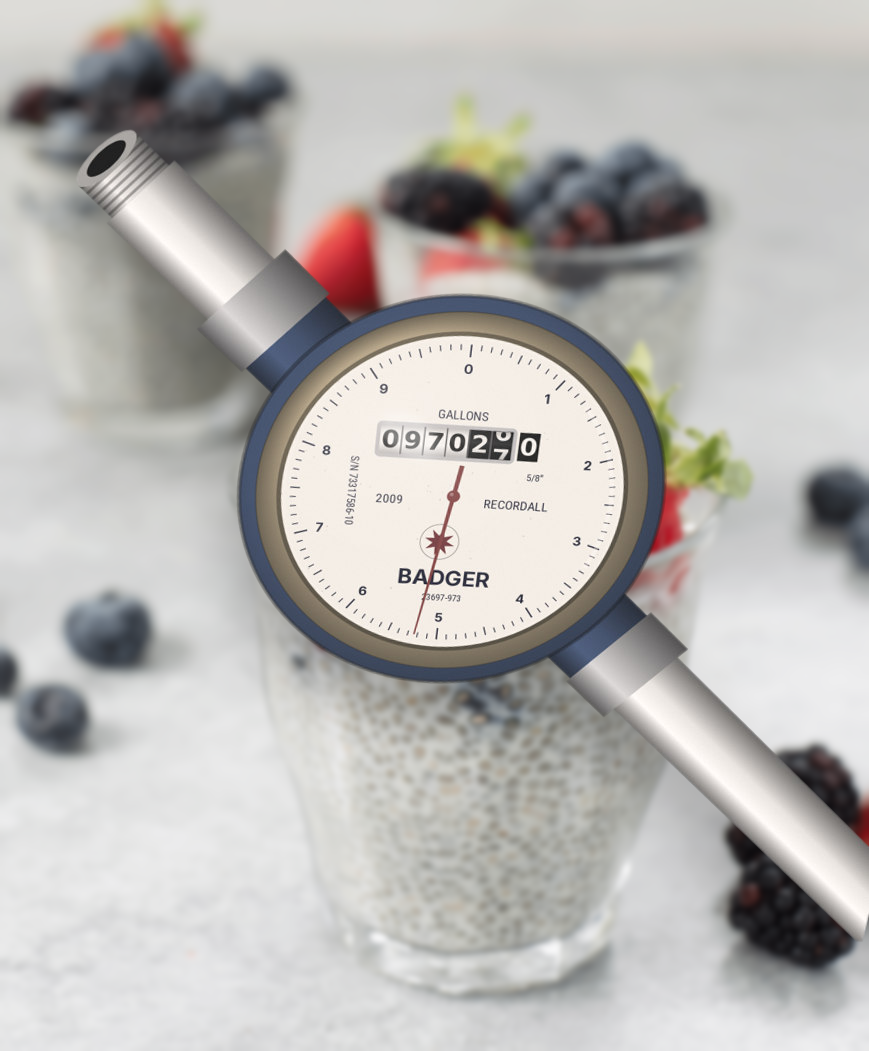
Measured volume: 970265.2; gal
